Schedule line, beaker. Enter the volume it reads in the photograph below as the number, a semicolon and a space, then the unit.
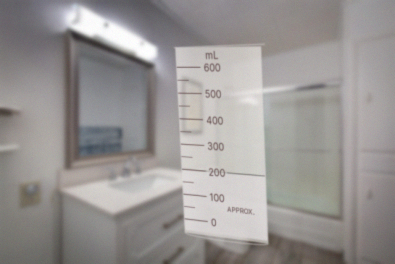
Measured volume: 200; mL
